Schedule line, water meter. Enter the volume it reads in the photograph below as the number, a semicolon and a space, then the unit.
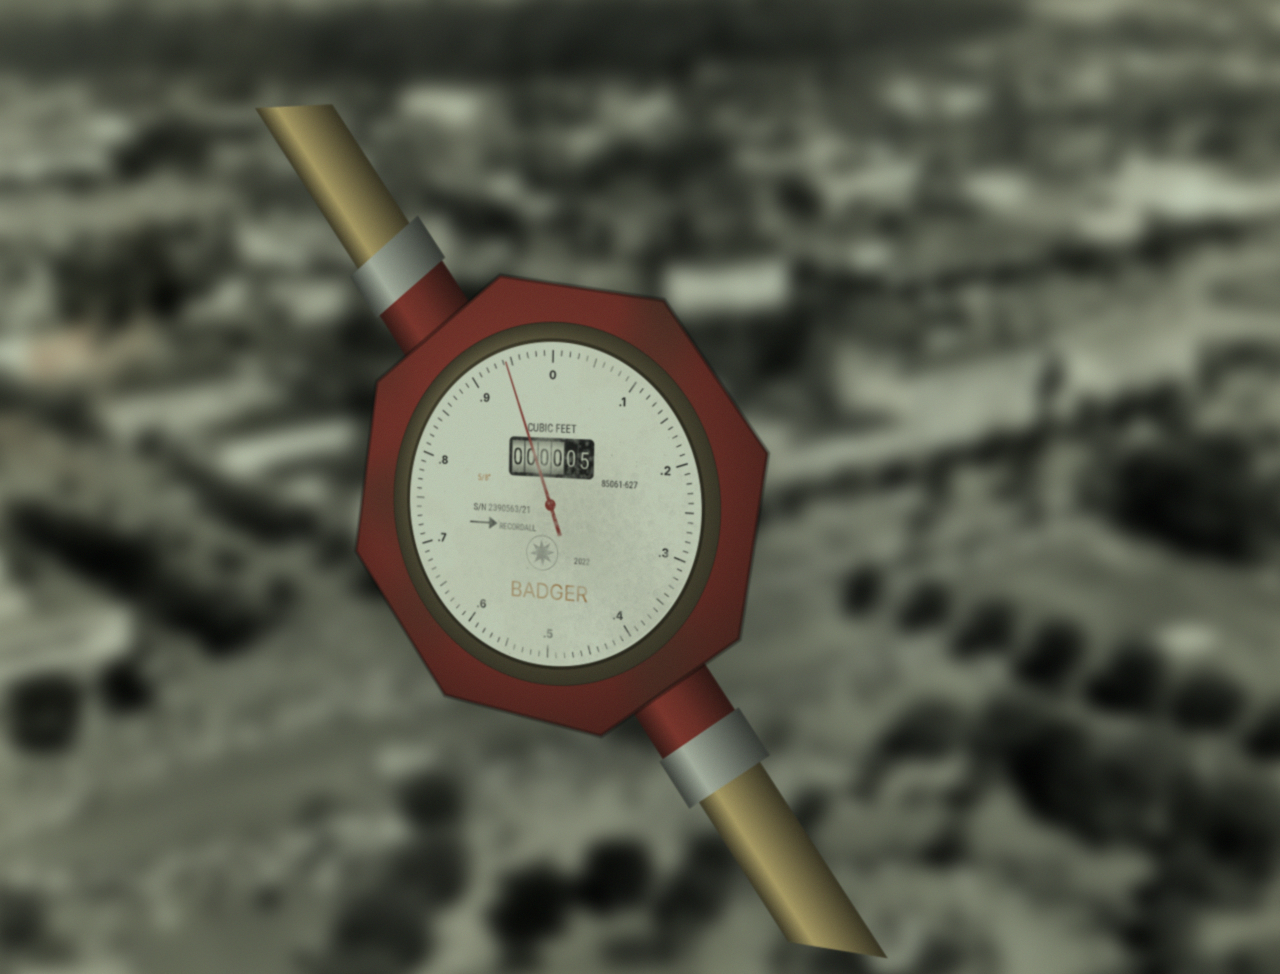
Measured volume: 4.94; ft³
